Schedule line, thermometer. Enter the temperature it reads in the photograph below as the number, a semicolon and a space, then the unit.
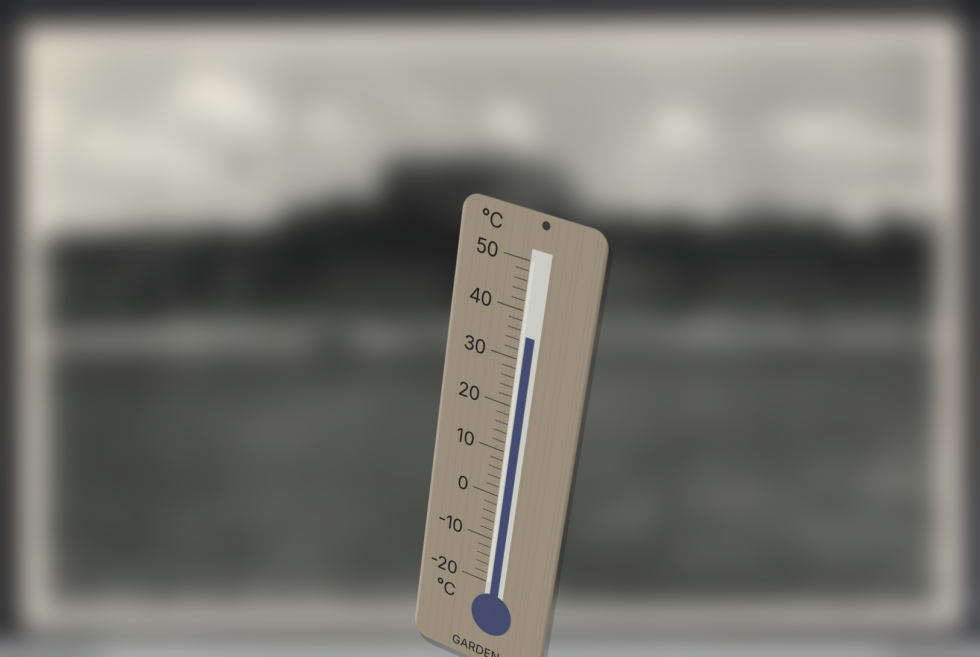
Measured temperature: 35; °C
